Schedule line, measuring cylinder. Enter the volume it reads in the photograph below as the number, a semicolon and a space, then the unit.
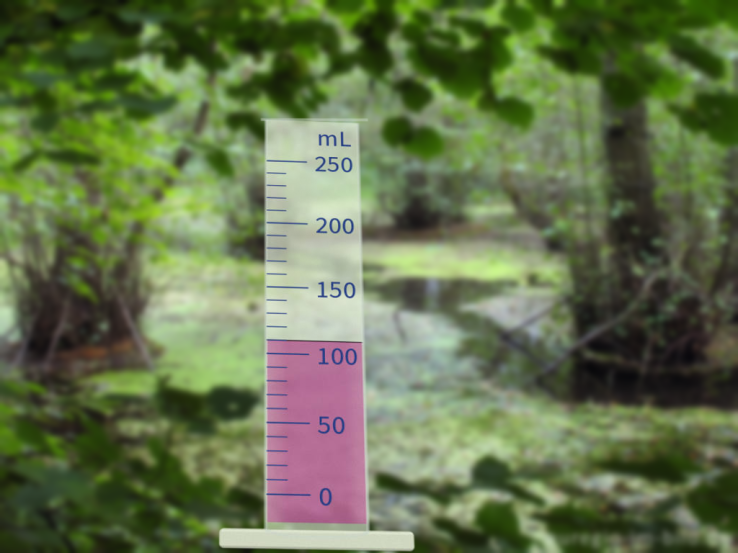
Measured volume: 110; mL
